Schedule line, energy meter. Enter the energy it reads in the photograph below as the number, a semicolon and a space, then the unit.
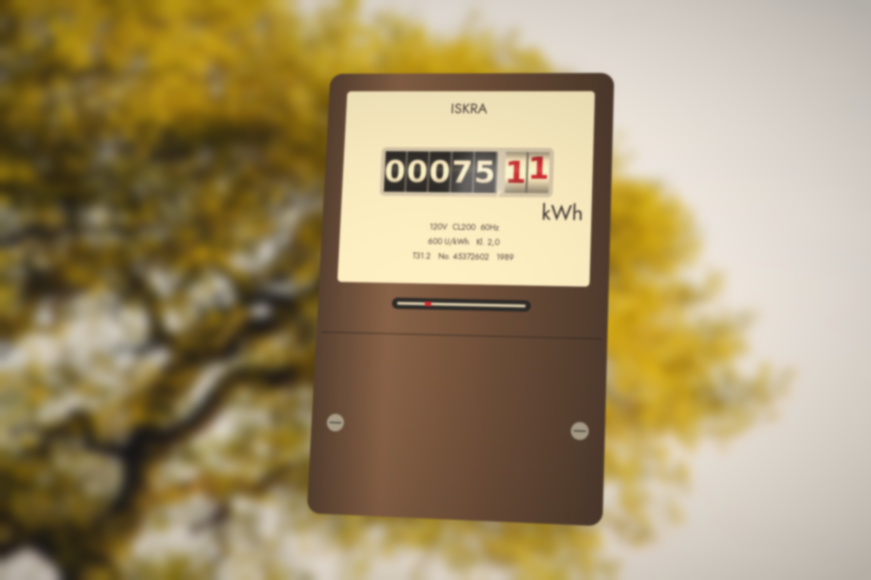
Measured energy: 75.11; kWh
